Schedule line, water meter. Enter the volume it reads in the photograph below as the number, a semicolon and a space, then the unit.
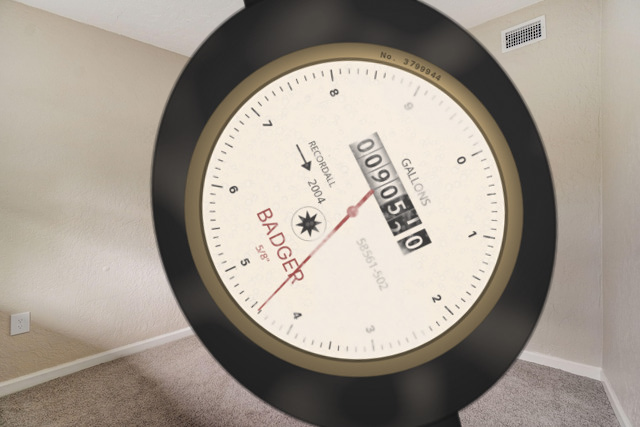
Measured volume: 90514.4; gal
